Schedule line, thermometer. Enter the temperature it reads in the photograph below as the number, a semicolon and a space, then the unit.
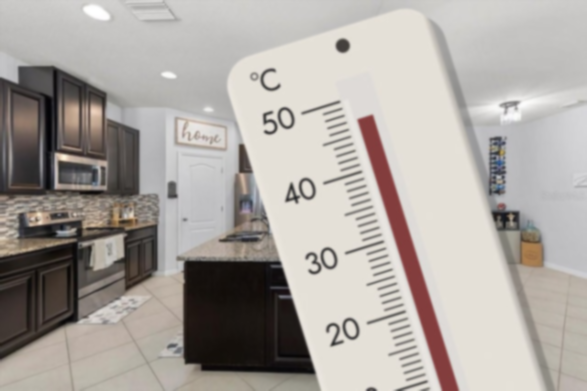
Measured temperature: 47; °C
